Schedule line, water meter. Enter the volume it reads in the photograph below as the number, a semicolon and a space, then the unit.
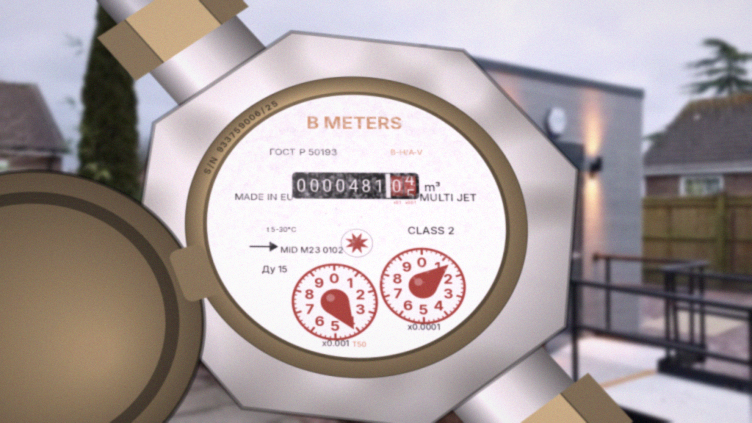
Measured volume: 481.0441; m³
